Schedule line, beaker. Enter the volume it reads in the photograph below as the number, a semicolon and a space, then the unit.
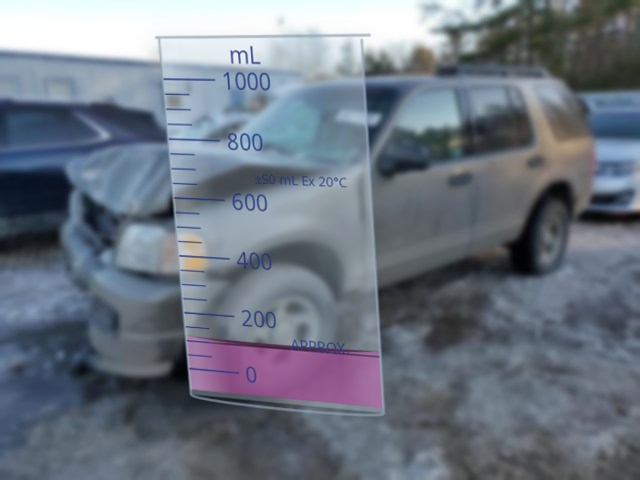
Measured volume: 100; mL
